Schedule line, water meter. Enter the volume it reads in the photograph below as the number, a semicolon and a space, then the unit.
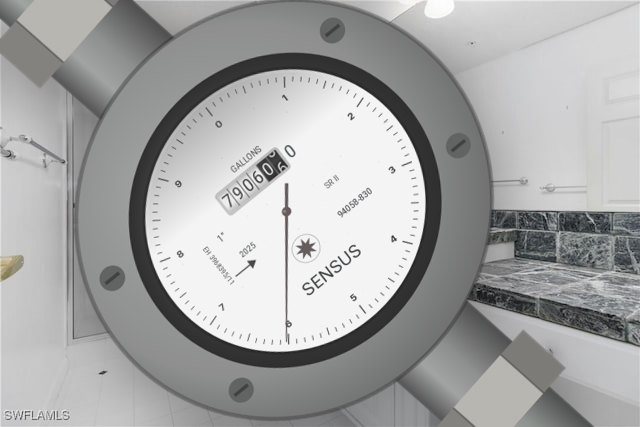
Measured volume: 7906056.0; gal
